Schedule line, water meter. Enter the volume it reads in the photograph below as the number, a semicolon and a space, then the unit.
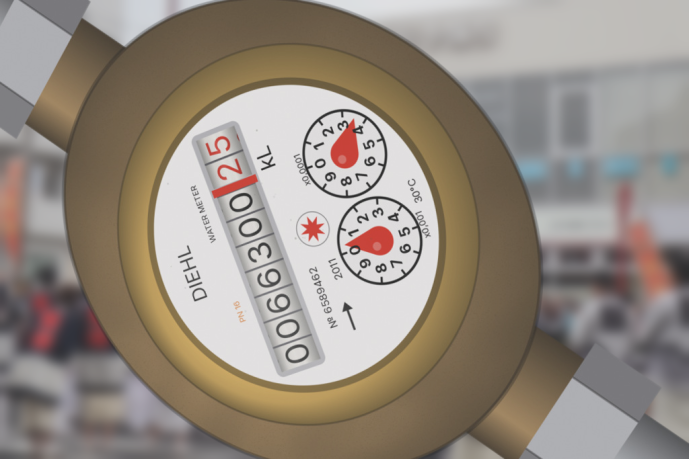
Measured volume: 66300.2503; kL
